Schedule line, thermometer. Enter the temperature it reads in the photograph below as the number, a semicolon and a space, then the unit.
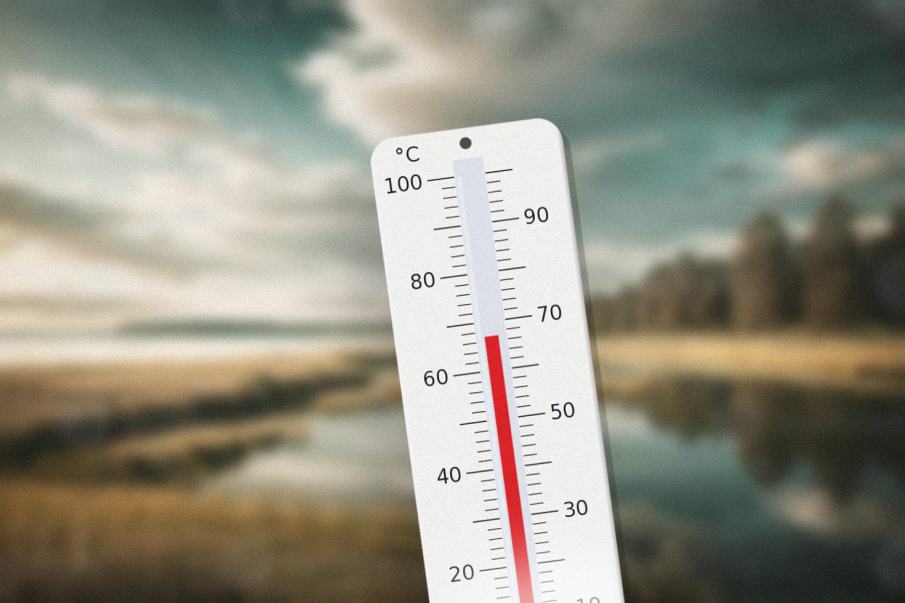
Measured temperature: 67; °C
